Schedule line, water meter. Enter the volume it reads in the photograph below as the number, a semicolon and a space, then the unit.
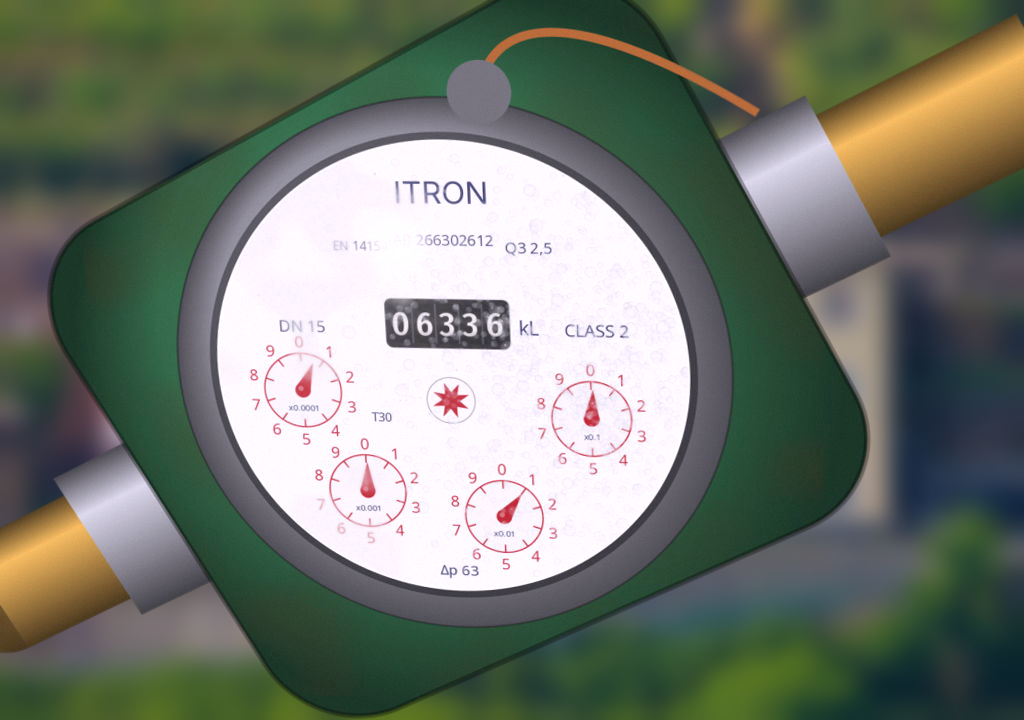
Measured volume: 6336.0100; kL
